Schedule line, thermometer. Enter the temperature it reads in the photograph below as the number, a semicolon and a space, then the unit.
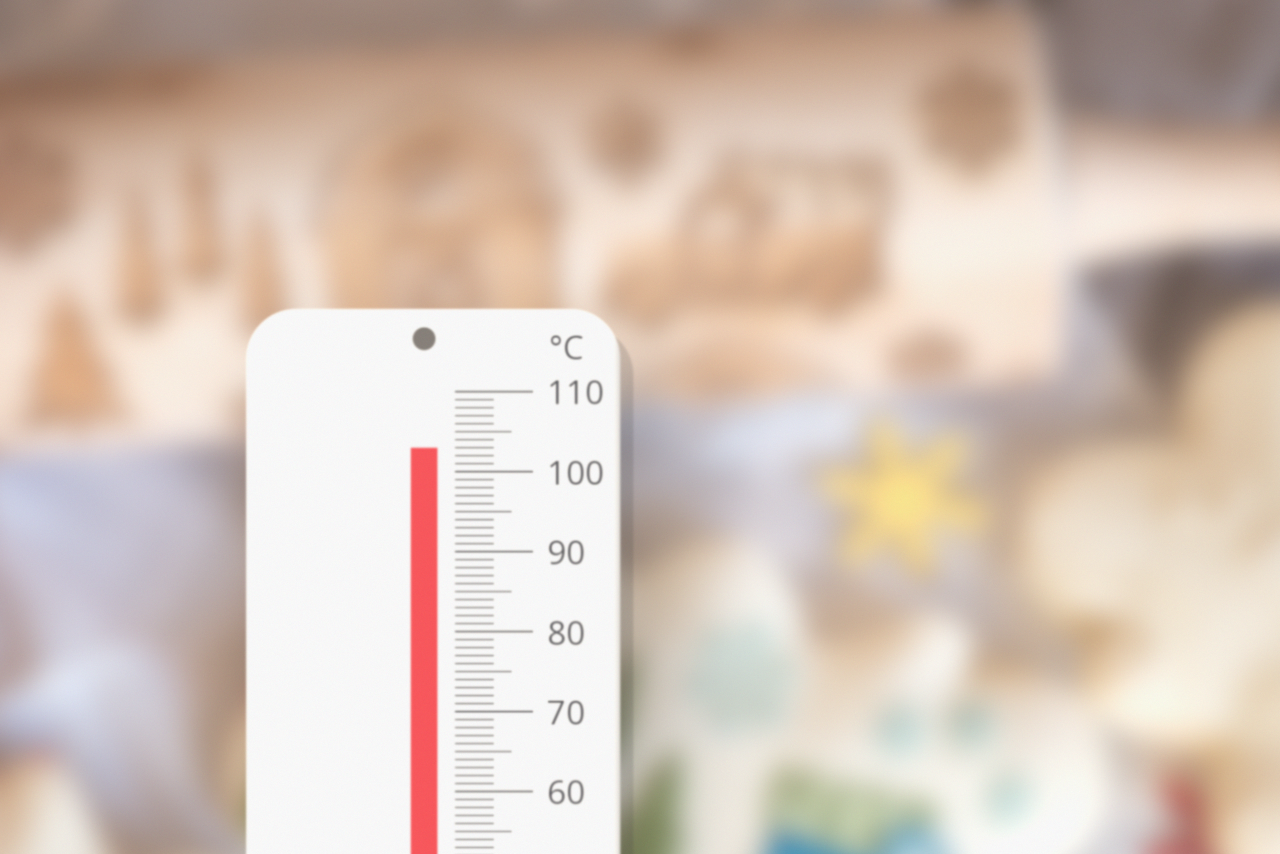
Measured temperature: 103; °C
